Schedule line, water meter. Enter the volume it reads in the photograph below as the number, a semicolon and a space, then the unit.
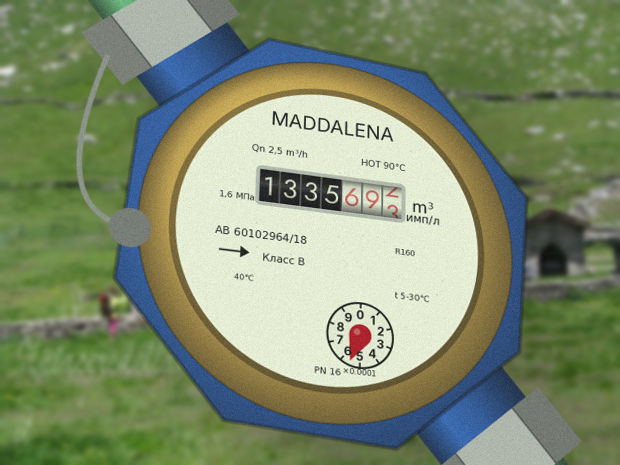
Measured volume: 1335.6925; m³
